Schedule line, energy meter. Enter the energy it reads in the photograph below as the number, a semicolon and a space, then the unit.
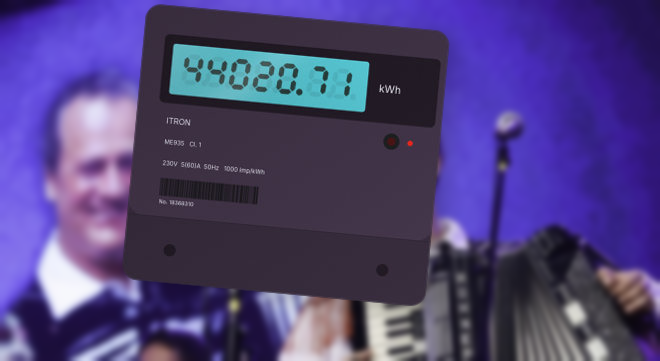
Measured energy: 44020.71; kWh
